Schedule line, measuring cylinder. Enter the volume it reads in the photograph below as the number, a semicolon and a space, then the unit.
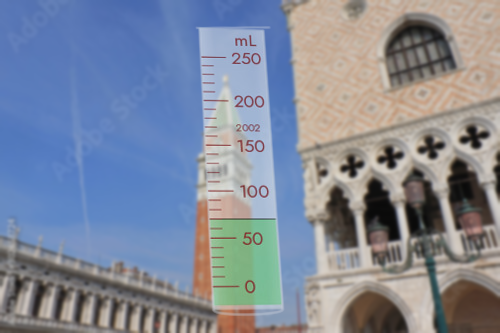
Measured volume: 70; mL
